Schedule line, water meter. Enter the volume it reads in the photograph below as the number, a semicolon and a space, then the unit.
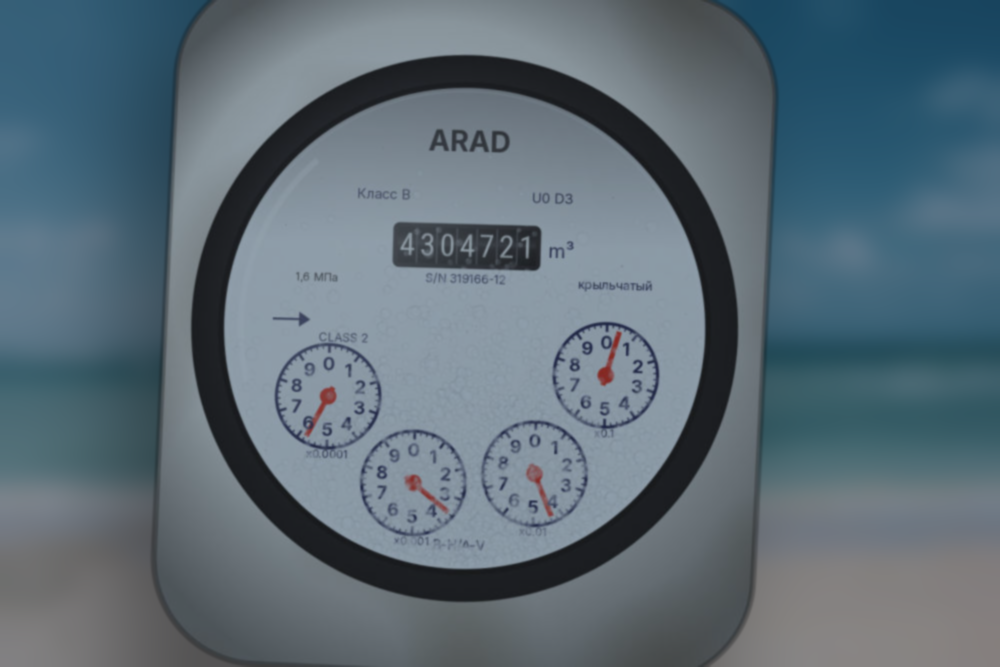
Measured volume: 4304721.0435; m³
